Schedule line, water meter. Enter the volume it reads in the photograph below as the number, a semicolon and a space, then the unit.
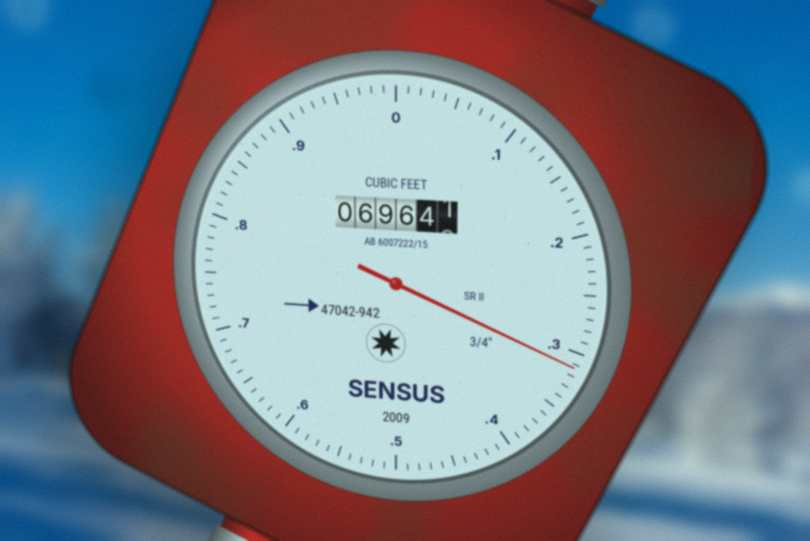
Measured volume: 69641.31; ft³
